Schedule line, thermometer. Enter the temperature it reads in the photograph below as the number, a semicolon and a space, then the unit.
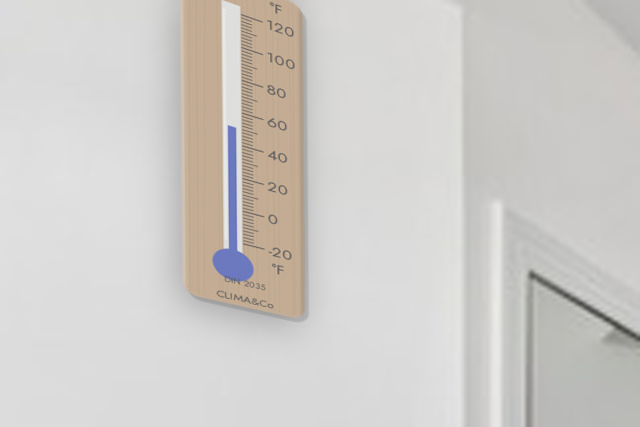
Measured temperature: 50; °F
